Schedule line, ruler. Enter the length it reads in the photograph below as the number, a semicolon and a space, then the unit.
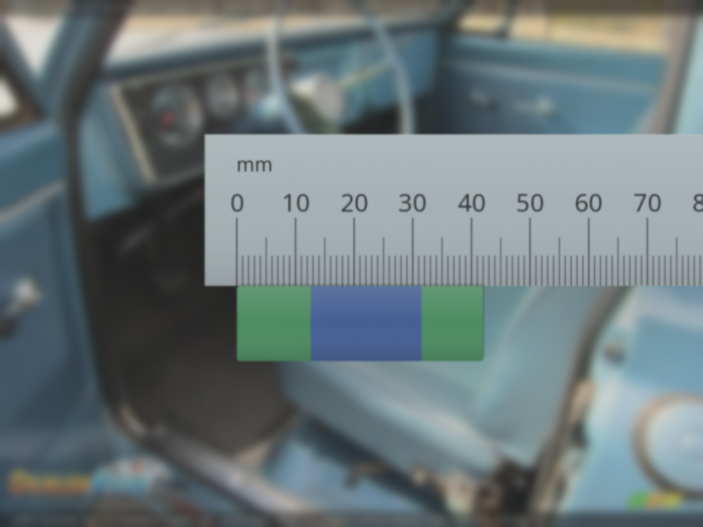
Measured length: 42; mm
